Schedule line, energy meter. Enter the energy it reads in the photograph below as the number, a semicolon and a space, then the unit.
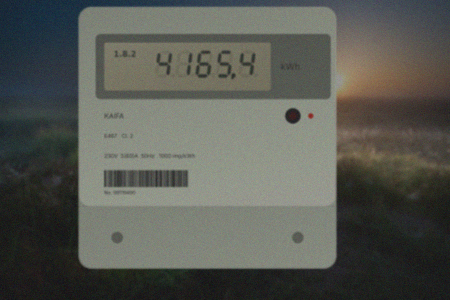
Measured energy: 4165.4; kWh
